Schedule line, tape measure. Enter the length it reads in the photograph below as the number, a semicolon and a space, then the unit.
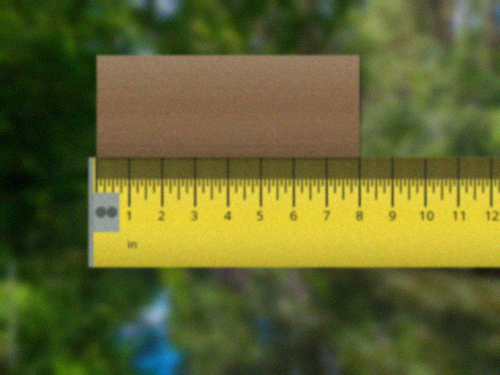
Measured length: 8; in
